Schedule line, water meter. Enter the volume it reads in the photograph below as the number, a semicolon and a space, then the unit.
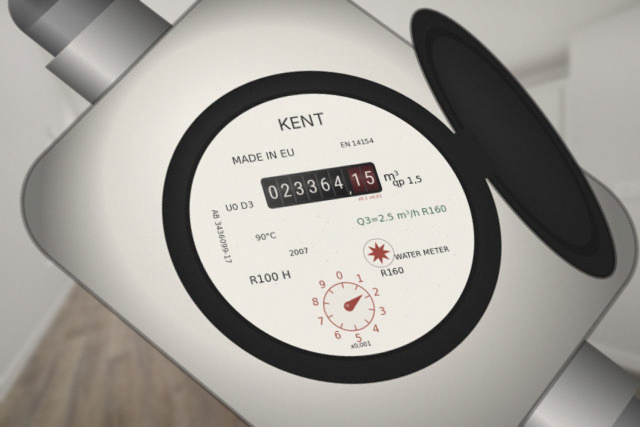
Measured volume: 23364.151; m³
